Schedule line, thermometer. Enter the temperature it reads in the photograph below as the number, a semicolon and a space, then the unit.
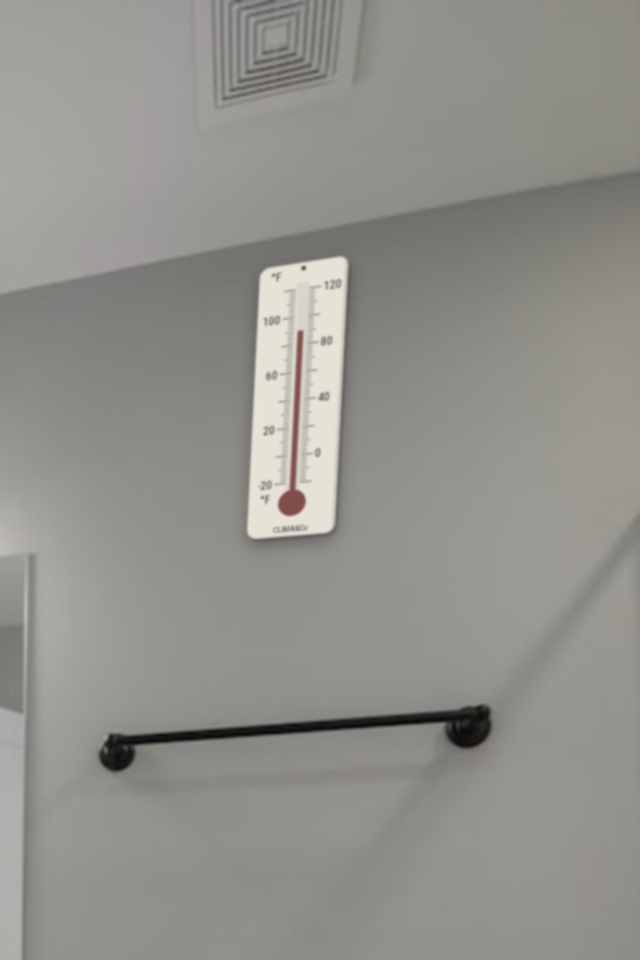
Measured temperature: 90; °F
